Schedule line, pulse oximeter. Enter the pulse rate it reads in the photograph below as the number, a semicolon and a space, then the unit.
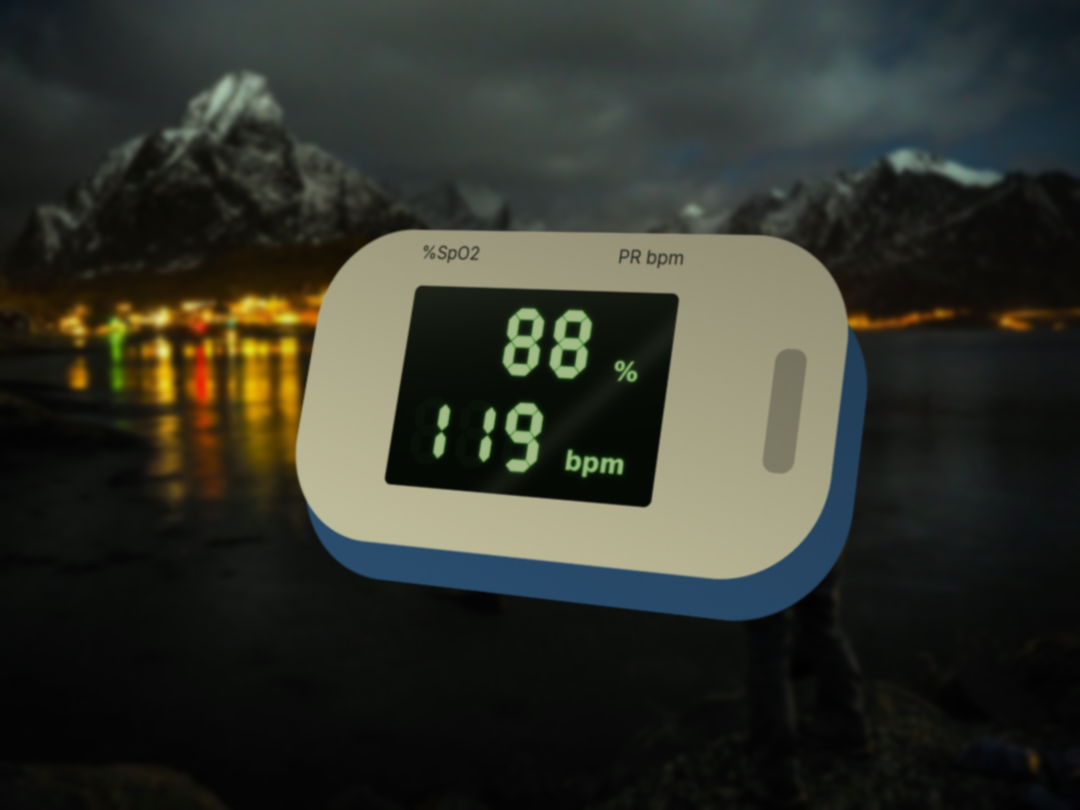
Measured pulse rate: 119; bpm
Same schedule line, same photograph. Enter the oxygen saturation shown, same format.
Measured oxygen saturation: 88; %
